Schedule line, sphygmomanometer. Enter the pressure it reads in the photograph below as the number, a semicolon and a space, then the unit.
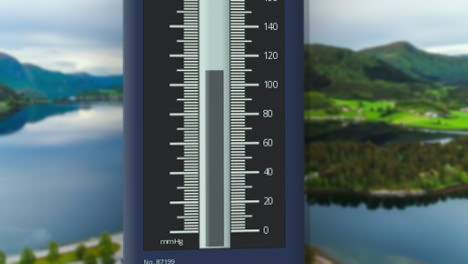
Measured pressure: 110; mmHg
